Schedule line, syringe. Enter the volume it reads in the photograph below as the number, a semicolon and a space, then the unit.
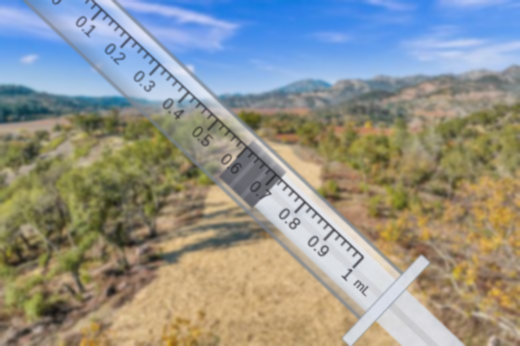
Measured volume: 0.6; mL
